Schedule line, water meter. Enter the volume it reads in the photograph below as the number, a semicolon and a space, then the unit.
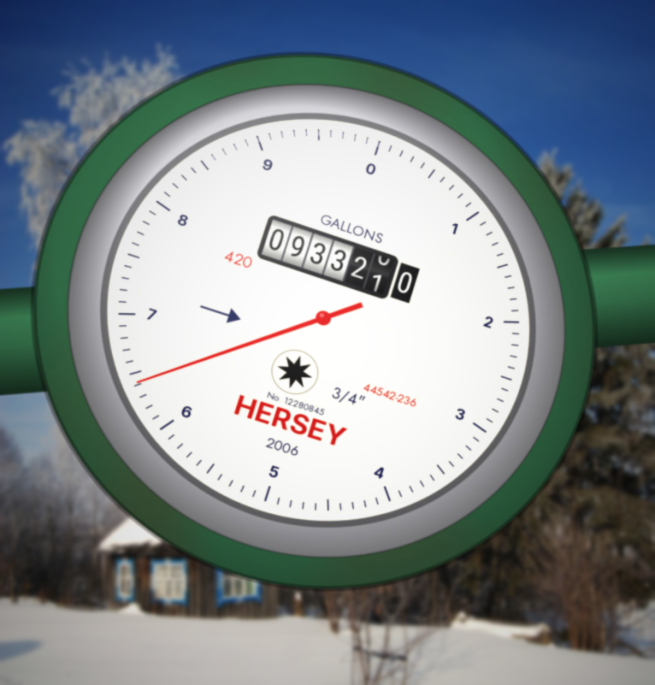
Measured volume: 933206.4; gal
